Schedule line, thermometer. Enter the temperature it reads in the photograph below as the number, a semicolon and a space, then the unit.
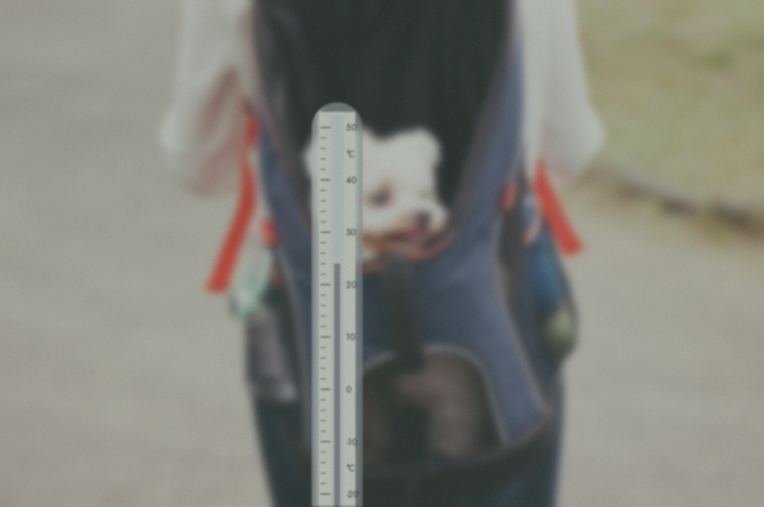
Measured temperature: 24; °C
